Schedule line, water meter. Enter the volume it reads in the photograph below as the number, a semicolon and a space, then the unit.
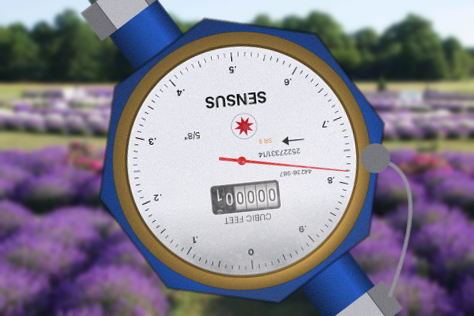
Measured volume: 0.78; ft³
